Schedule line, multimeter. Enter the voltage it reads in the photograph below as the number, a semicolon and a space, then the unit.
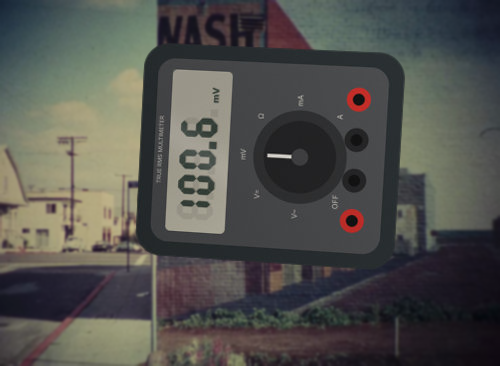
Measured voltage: 100.6; mV
